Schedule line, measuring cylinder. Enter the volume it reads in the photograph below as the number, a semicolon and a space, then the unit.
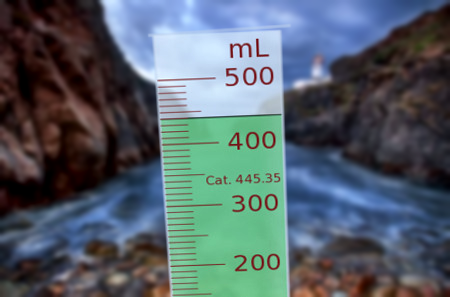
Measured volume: 440; mL
